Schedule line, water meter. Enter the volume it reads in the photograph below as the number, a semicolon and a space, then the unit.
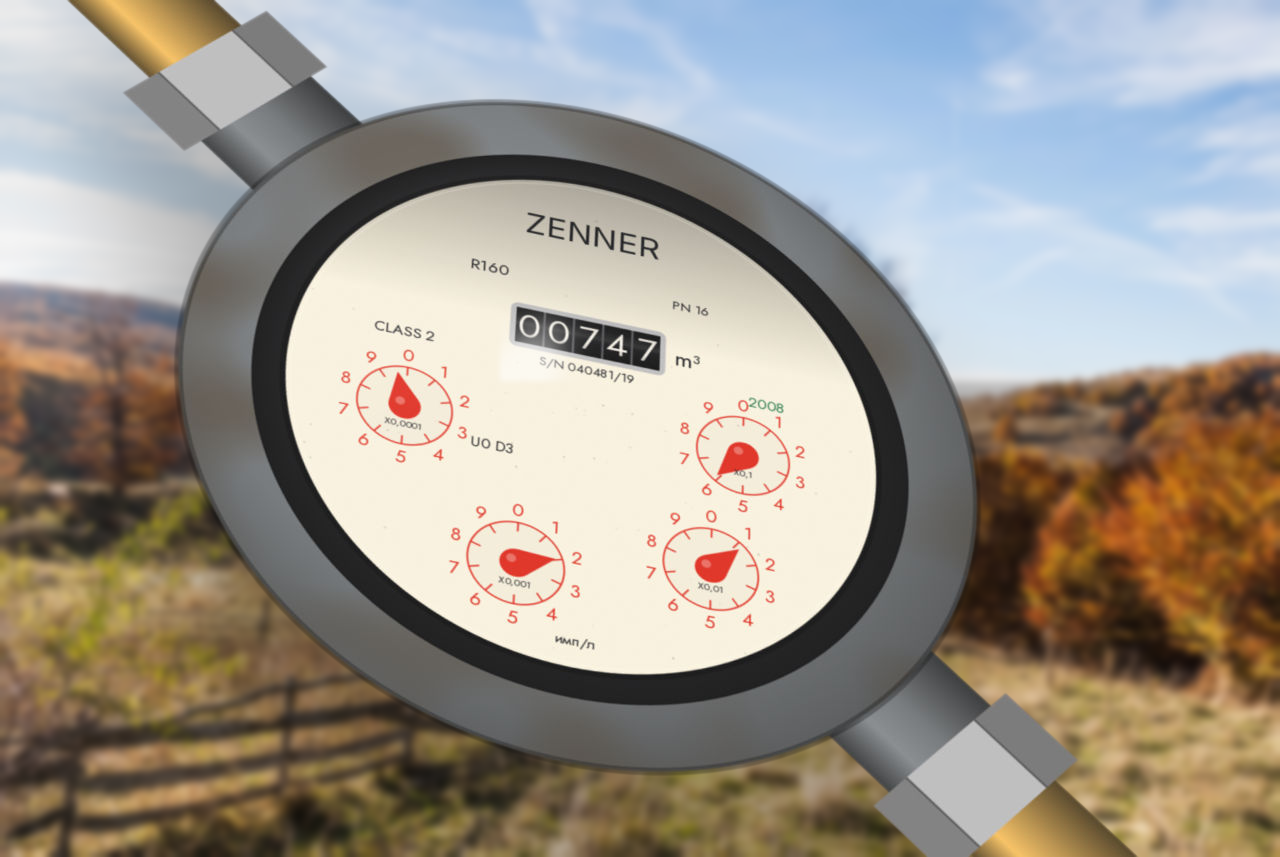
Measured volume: 747.6119; m³
